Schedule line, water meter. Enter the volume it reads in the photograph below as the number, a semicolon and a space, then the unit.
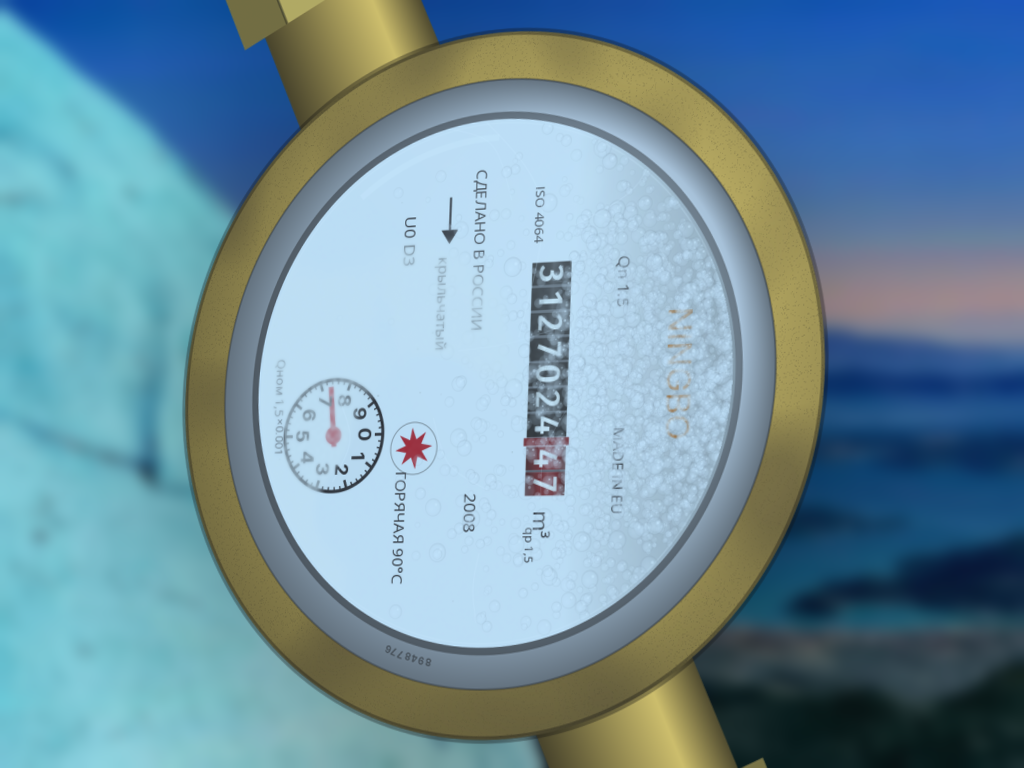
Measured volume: 3127024.477; m³
